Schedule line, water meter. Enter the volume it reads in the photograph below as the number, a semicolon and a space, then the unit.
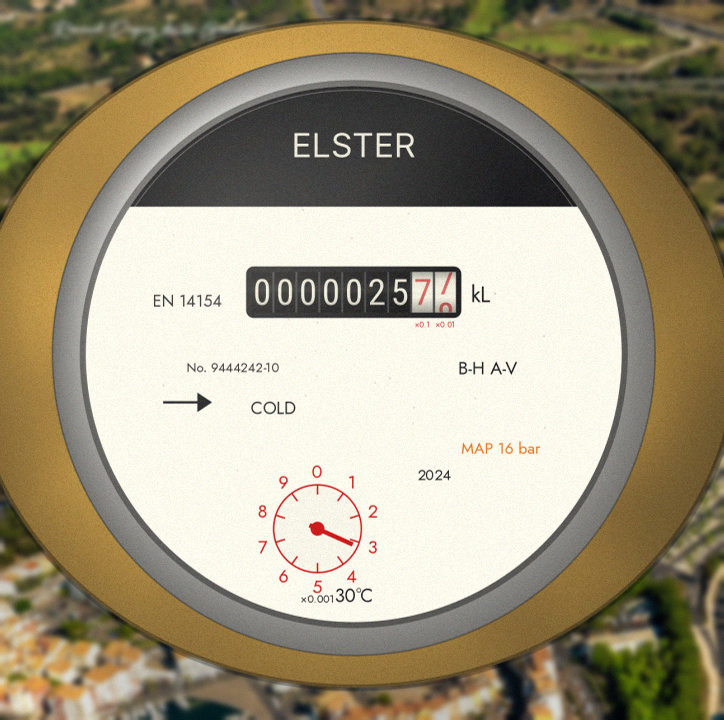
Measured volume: 25.773; kL
